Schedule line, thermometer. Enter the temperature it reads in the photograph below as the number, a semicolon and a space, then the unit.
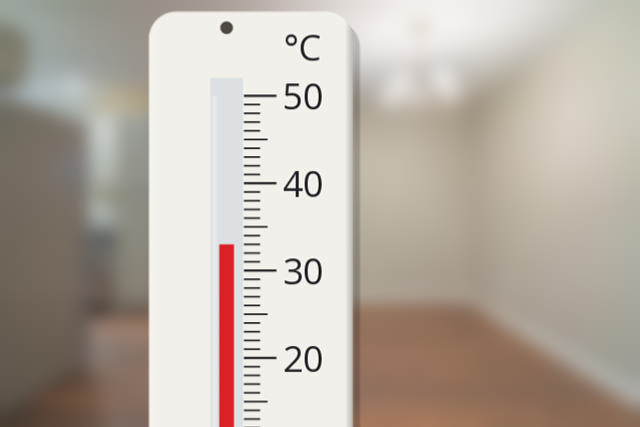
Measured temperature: 33; °C
